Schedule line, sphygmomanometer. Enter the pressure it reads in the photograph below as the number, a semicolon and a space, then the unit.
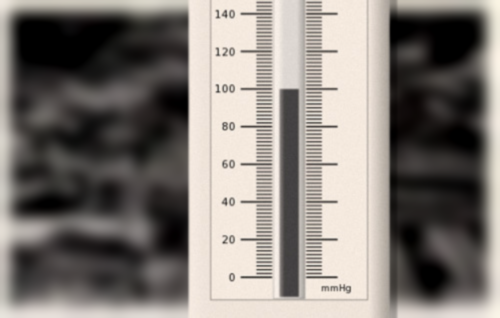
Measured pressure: 100; mmHg
